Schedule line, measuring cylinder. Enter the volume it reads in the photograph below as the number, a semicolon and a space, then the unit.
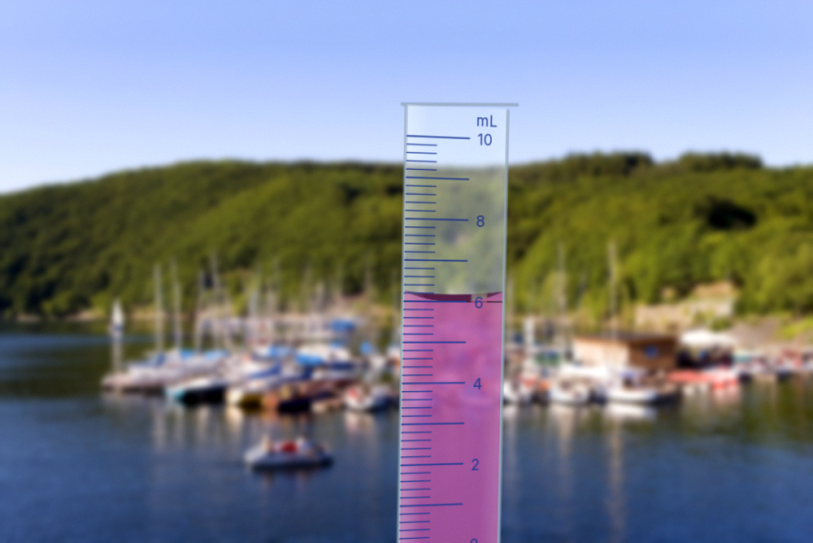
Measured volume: 6; mL
